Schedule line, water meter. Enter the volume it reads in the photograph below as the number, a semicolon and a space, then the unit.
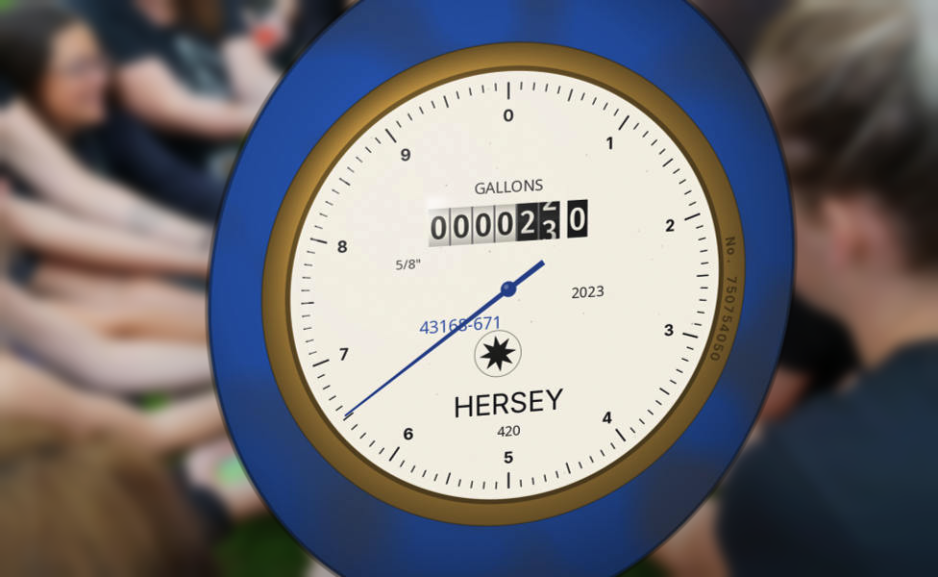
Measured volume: 226.5; gal
